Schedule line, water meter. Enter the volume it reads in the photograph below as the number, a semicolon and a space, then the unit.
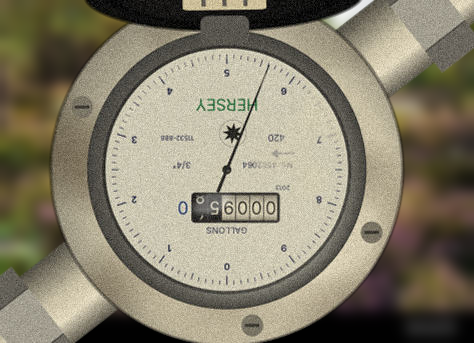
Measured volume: 9575.6; gal
